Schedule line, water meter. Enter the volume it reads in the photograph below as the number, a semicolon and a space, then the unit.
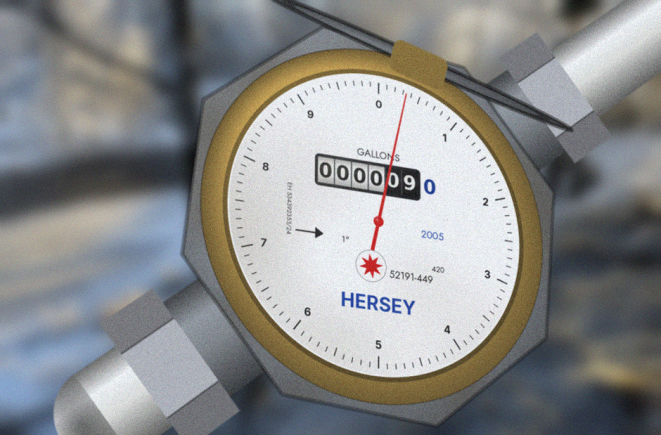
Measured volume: 90.3; gal
